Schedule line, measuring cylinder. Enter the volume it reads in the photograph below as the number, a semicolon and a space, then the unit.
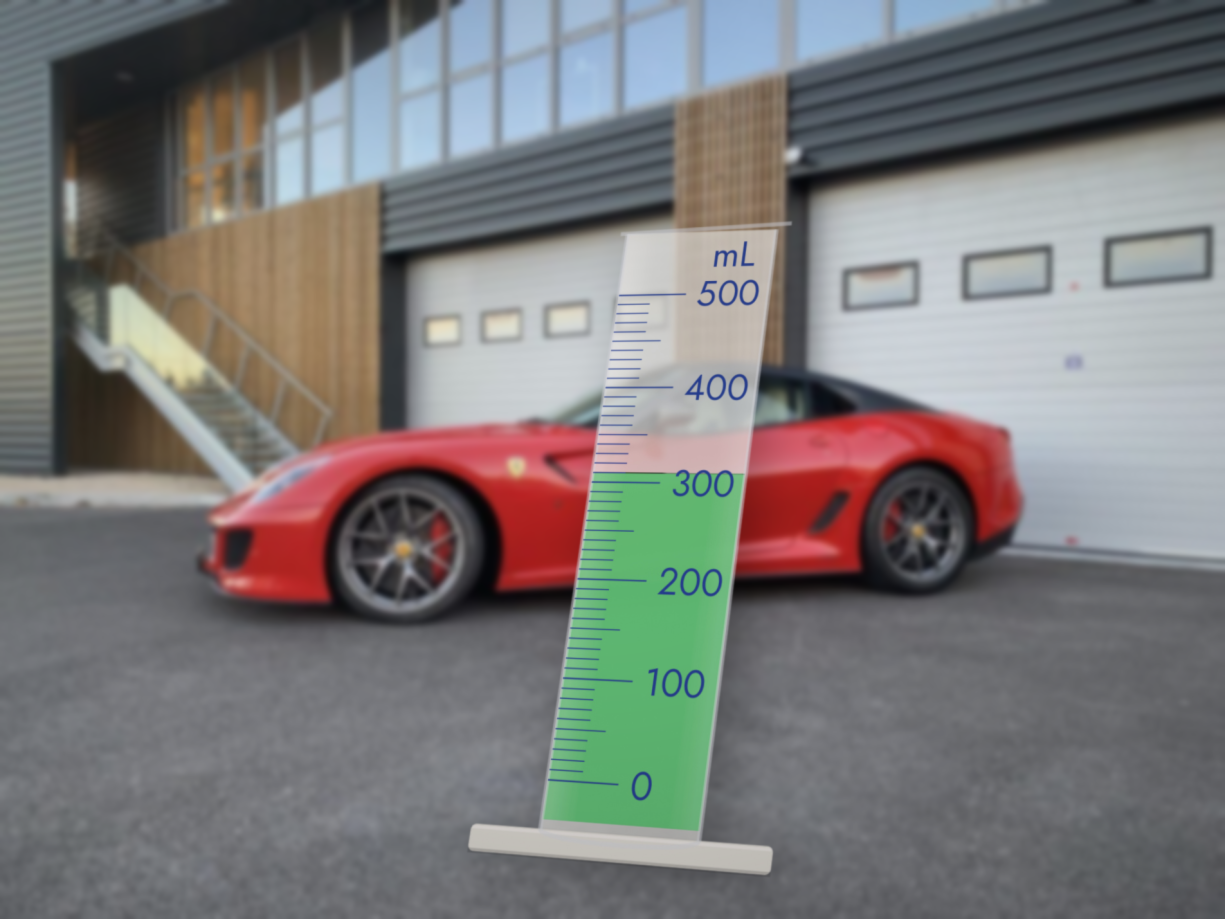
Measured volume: 310; mL
